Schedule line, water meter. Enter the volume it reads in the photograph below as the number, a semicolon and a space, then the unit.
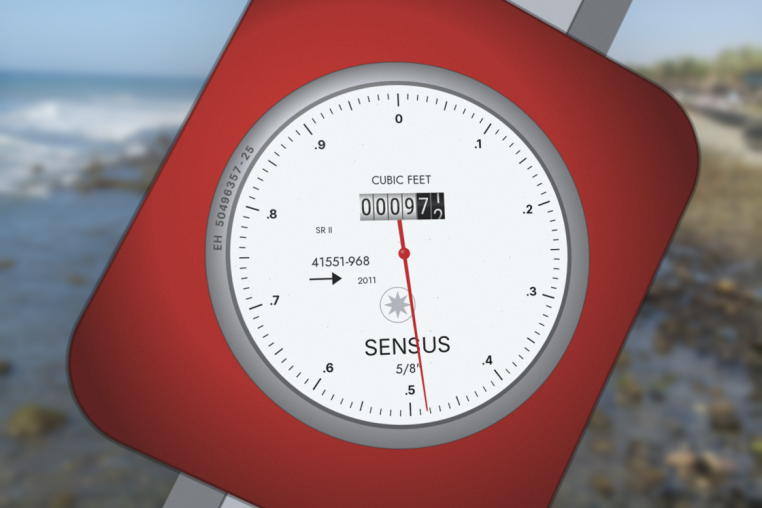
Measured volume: 971.48; ft³
